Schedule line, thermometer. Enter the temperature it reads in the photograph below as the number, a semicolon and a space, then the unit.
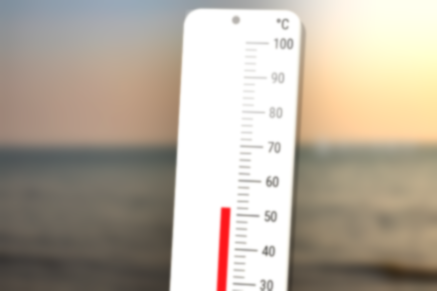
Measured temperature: 52; °C
